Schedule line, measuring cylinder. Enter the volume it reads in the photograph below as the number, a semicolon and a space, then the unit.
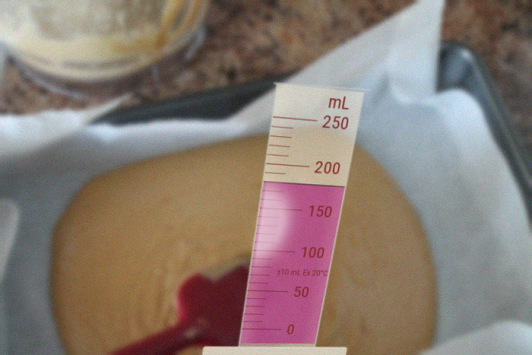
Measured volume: 180; mL
